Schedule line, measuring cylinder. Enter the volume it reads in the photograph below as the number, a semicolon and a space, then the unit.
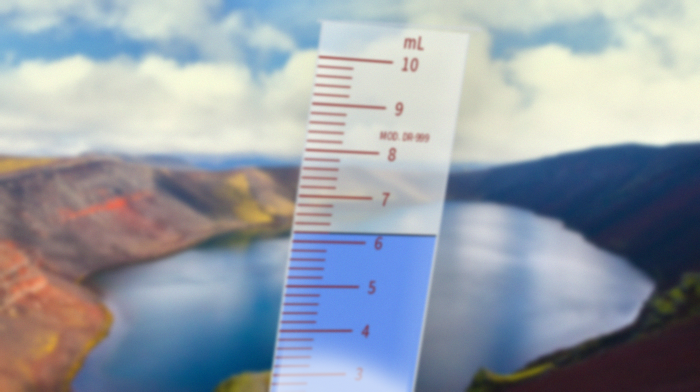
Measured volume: 6.2; mL
